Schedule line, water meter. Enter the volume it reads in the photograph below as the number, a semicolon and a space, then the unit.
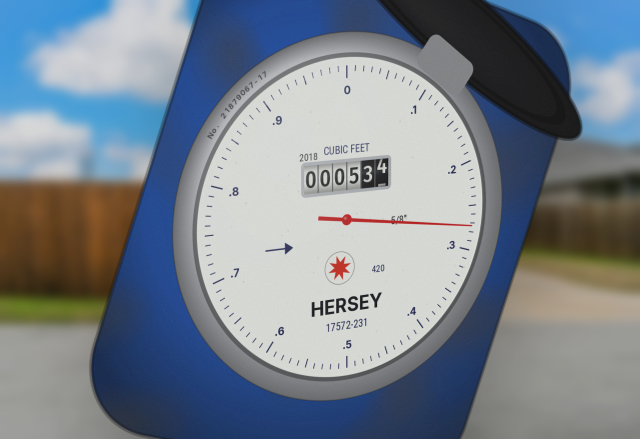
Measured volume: 534.27; ft³
